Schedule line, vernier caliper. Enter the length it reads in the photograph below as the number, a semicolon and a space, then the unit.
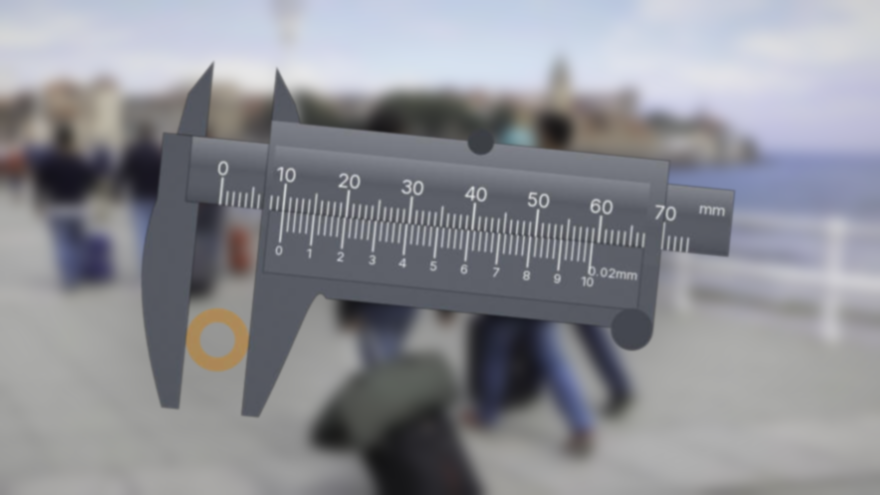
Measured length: 10.0; mm
